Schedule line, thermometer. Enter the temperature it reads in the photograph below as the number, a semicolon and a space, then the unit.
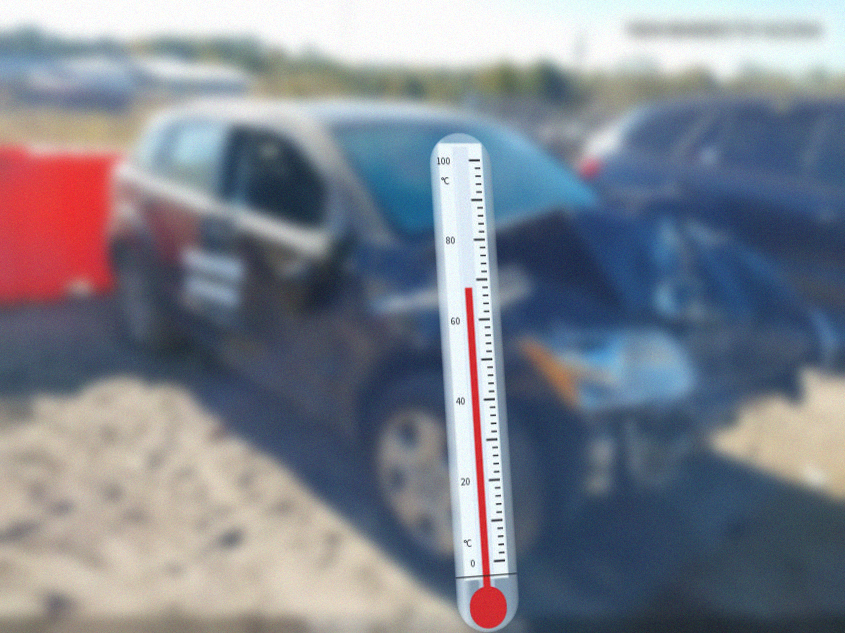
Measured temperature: 68; °C
